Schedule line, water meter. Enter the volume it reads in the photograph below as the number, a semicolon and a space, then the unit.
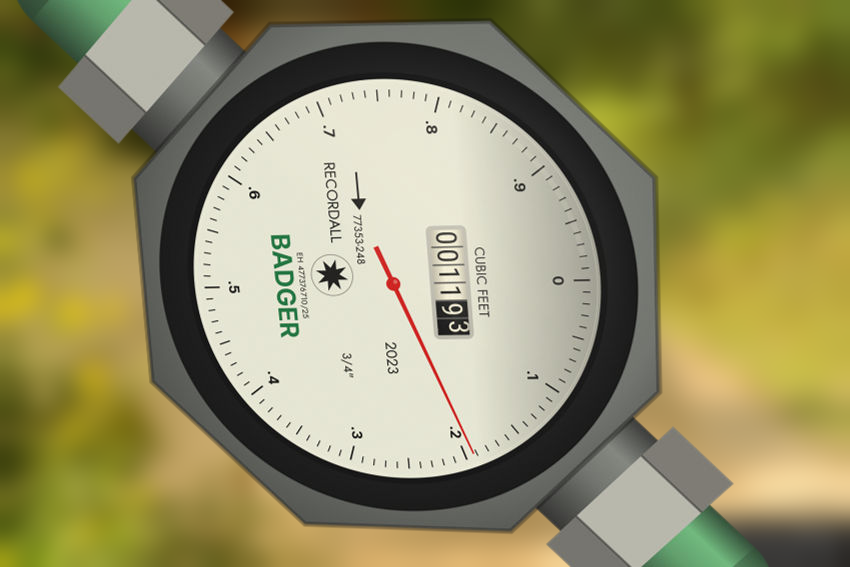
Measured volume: 1193.19; ft³
